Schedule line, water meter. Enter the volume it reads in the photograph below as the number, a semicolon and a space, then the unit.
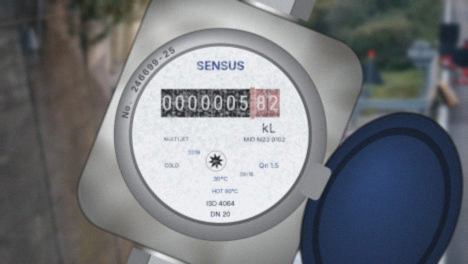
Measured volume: 5.82; kL
